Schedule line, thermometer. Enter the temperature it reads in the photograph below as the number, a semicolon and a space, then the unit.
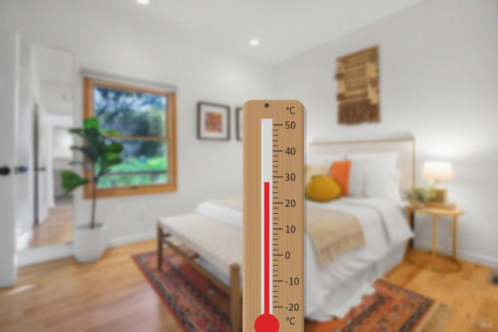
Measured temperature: 28; °C
